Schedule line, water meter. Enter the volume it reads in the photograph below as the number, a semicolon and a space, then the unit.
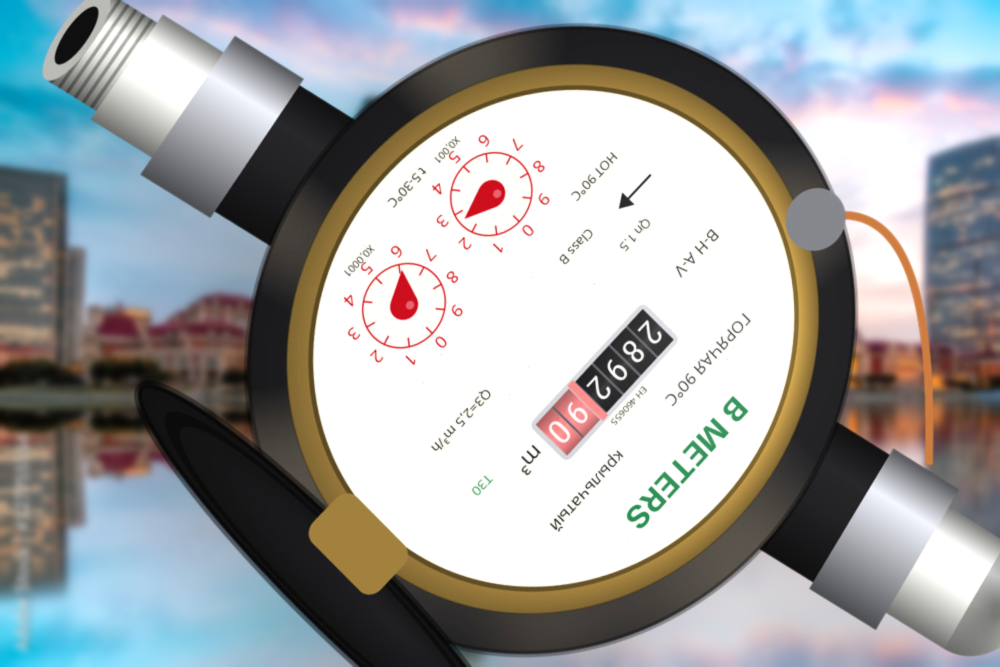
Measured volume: 2892.9026; m³
